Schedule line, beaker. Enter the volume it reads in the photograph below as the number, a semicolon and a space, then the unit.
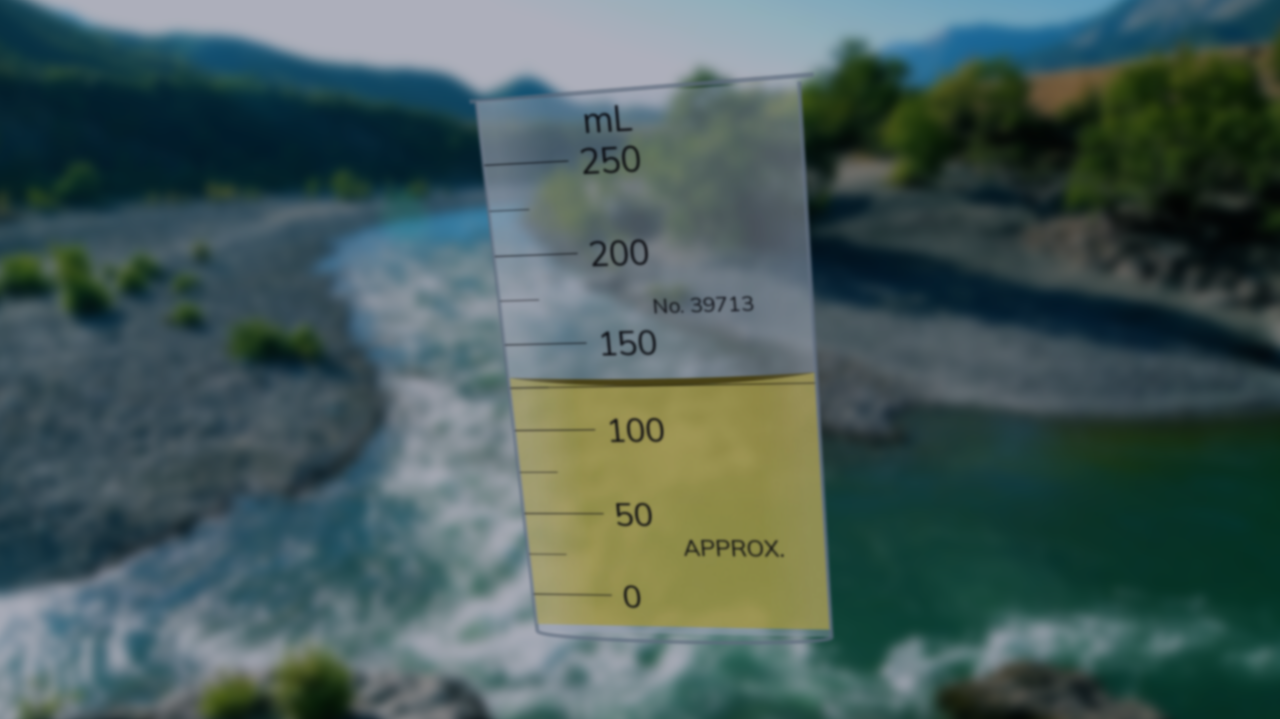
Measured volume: 125; mL
